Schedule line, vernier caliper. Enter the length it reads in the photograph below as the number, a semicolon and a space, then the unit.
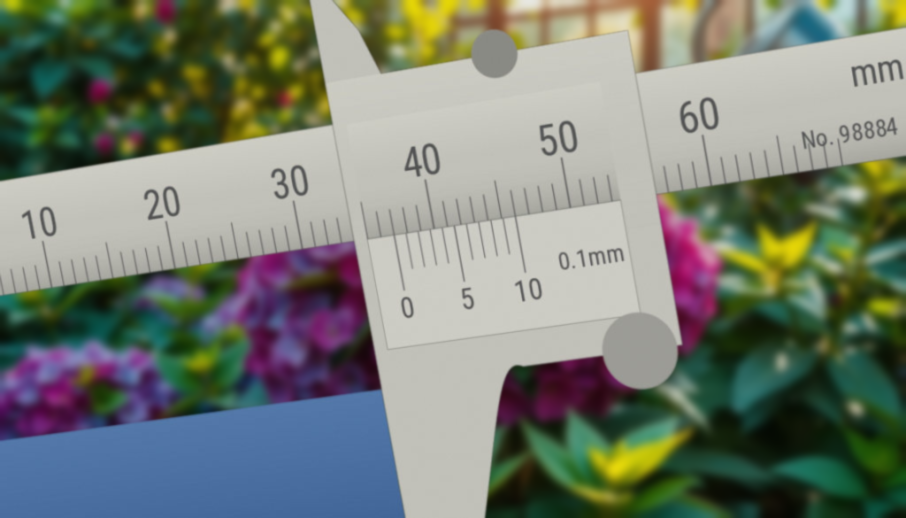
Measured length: 37.0; mm
